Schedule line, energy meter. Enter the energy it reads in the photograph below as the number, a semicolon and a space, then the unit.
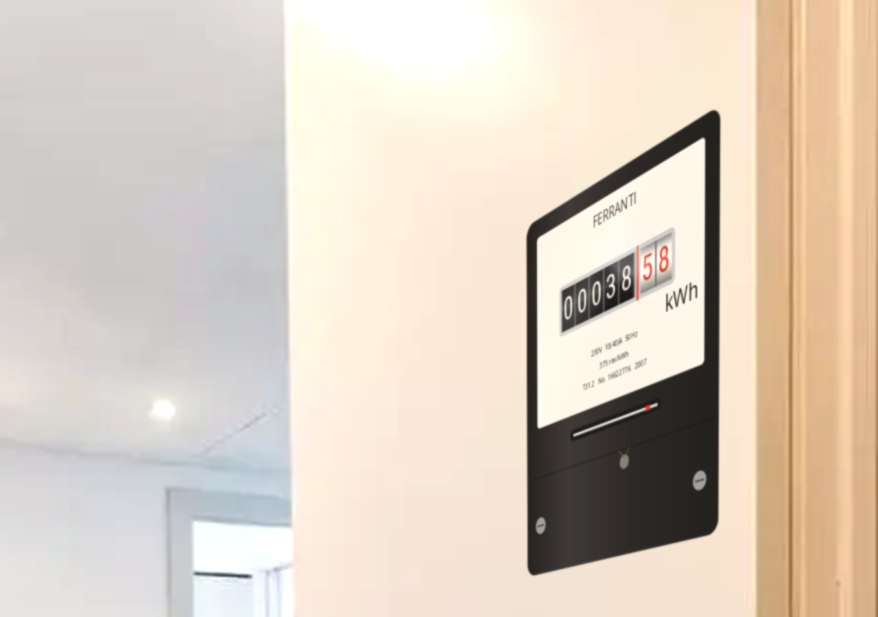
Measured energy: 38.58; kWh
